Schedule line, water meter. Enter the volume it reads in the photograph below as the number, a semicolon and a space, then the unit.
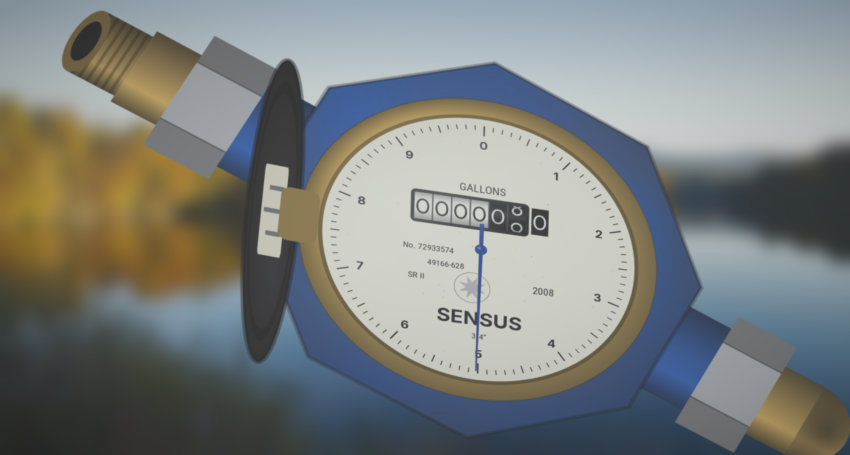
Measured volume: 85.0; gal
